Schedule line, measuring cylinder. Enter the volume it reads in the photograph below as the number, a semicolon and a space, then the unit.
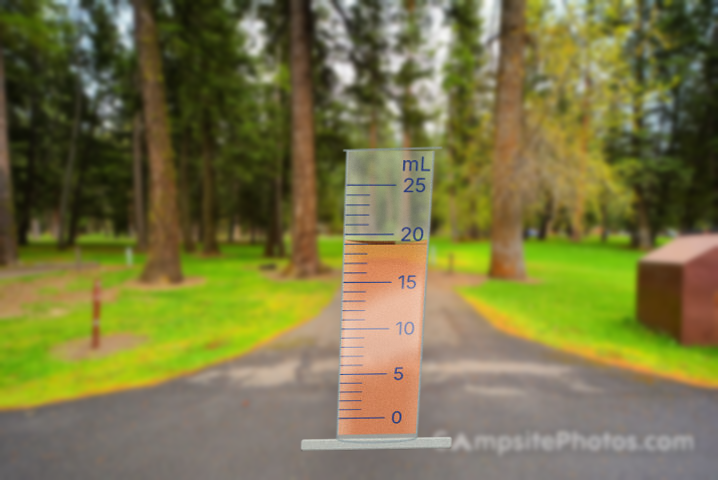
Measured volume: 19; mL
